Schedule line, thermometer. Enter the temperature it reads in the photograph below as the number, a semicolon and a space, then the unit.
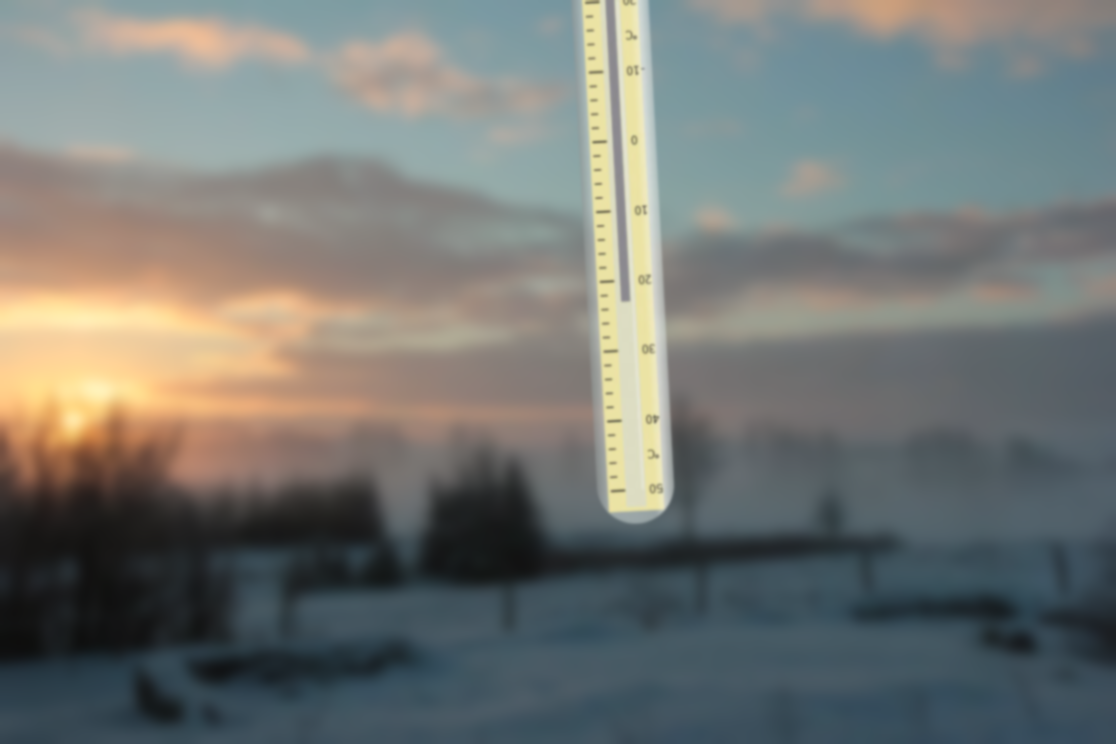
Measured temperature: 23; °C
